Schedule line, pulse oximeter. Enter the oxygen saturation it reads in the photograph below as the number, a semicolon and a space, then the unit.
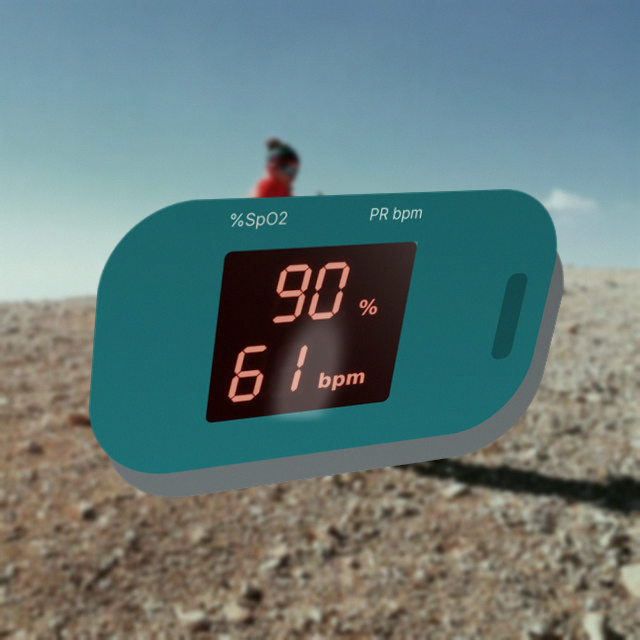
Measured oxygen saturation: 90; %
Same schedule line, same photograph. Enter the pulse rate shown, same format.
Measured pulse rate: 61; bpm
